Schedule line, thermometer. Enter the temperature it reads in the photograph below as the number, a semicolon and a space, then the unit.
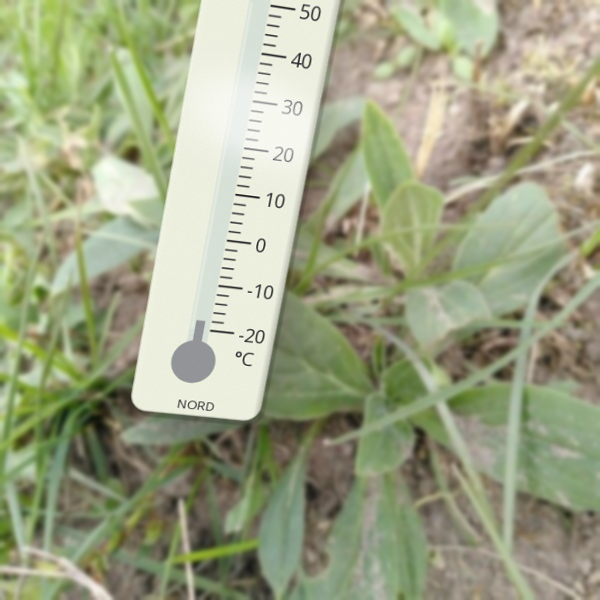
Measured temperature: -18; °C
